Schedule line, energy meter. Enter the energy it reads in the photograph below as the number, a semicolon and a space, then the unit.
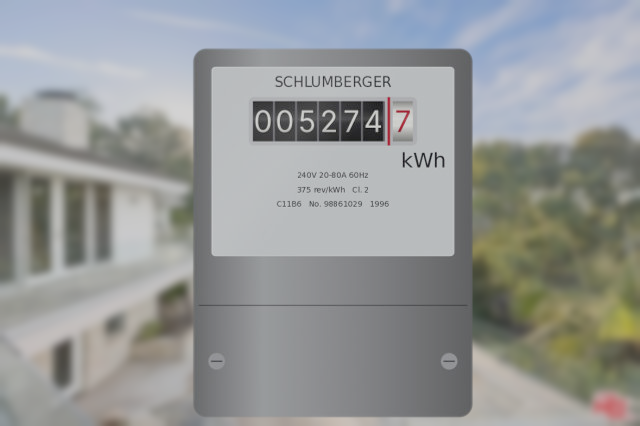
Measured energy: 5274.7; kWh
